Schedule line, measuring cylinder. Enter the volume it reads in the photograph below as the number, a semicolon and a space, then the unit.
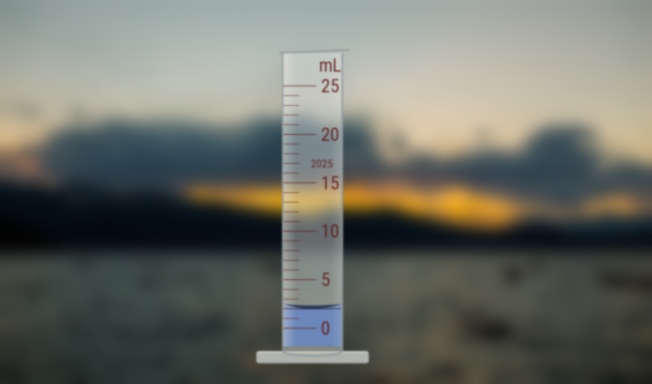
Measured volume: 2; mL
